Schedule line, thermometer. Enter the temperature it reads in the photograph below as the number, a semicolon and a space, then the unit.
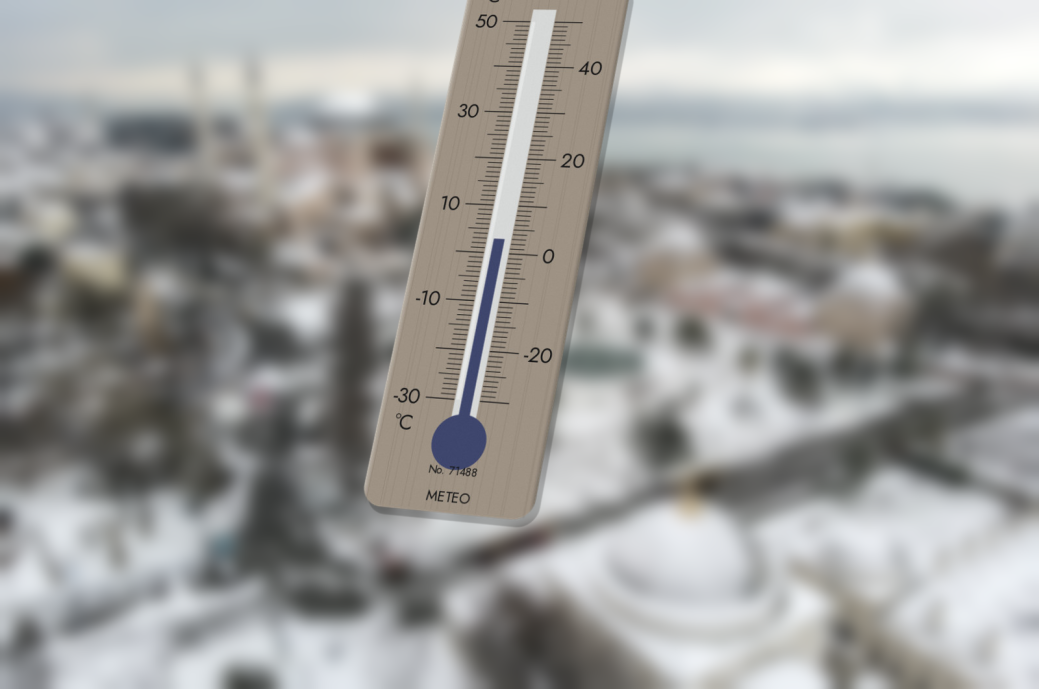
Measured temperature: 3; °C
